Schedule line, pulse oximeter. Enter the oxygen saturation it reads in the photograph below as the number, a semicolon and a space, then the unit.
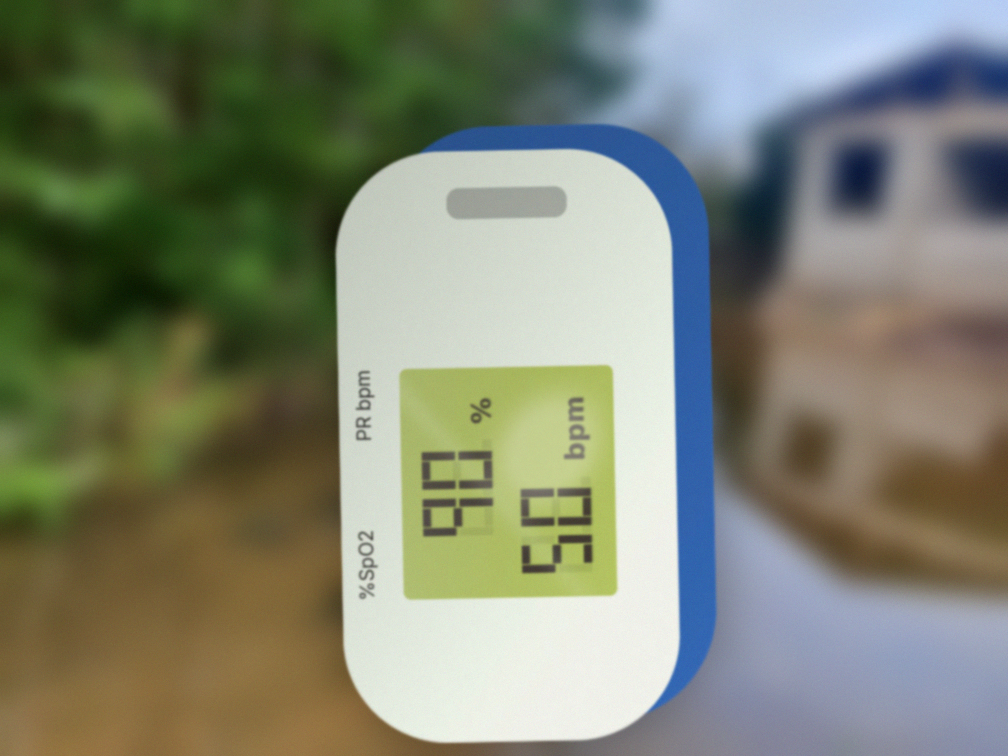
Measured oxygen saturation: 90; %
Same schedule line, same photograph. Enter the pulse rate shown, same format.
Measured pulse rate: 50; bpm
